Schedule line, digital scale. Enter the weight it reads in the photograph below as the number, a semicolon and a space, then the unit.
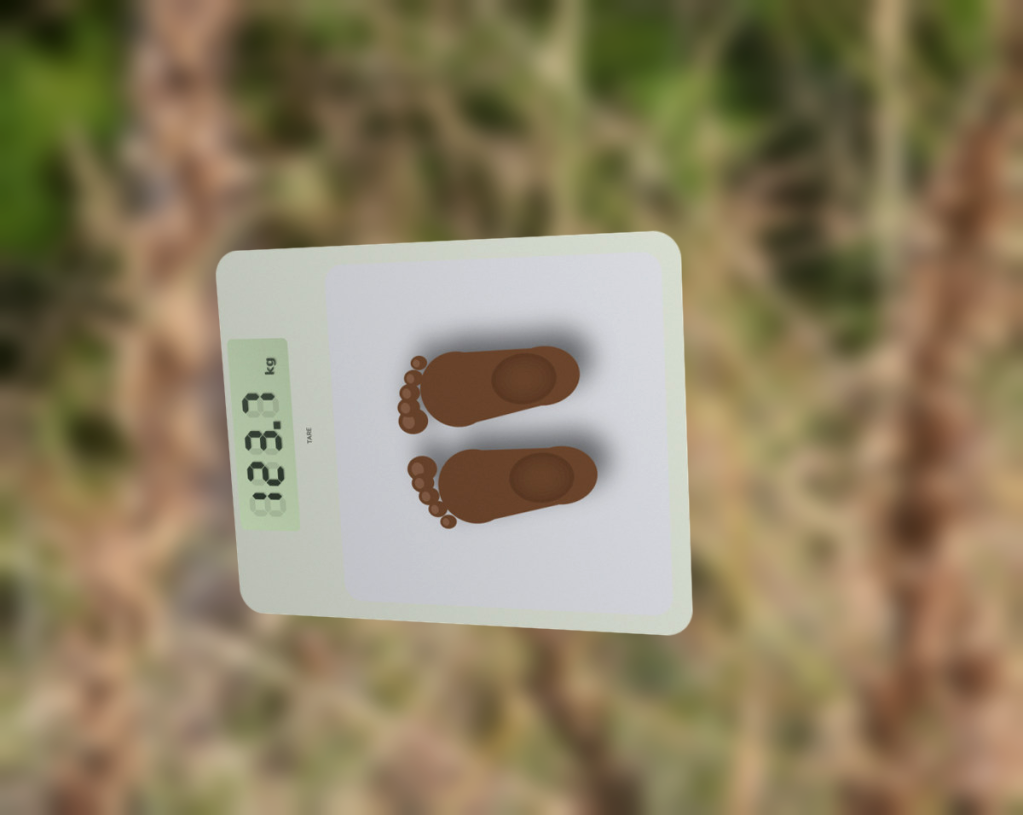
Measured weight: 123.7; kg
